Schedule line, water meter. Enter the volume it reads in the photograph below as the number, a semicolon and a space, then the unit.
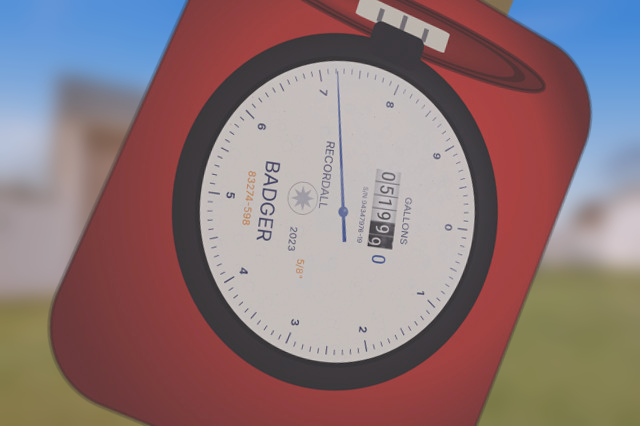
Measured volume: 519987.2; gal
